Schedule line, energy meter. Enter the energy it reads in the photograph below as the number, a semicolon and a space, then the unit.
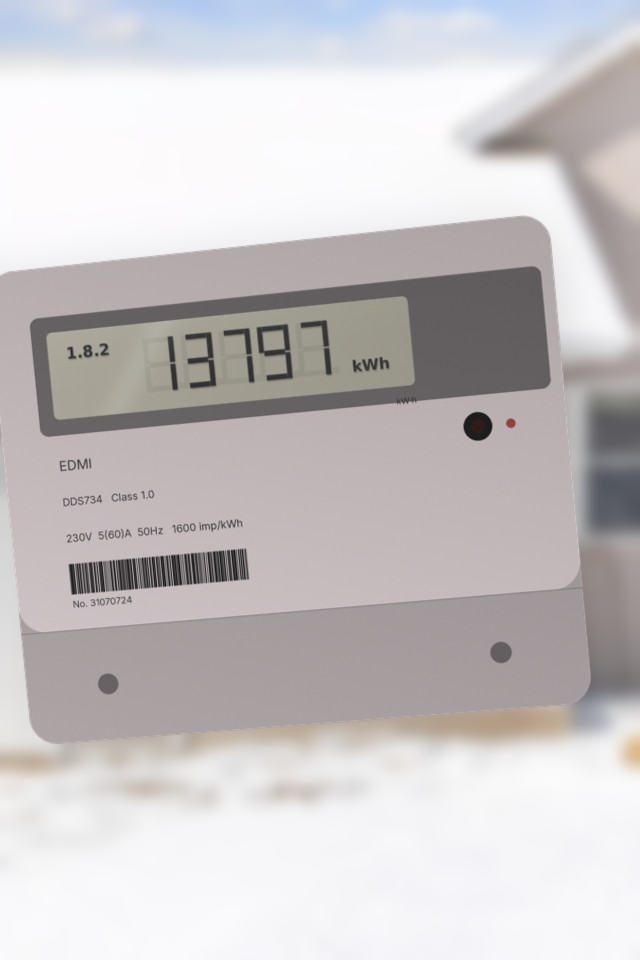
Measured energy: 13797; kWh
